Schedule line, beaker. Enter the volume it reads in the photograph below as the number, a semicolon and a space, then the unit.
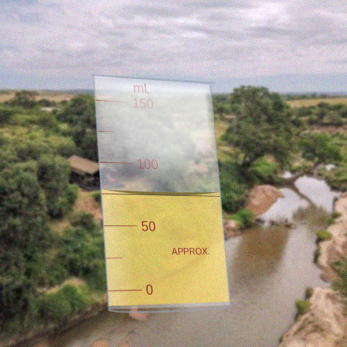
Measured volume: 75; mL
